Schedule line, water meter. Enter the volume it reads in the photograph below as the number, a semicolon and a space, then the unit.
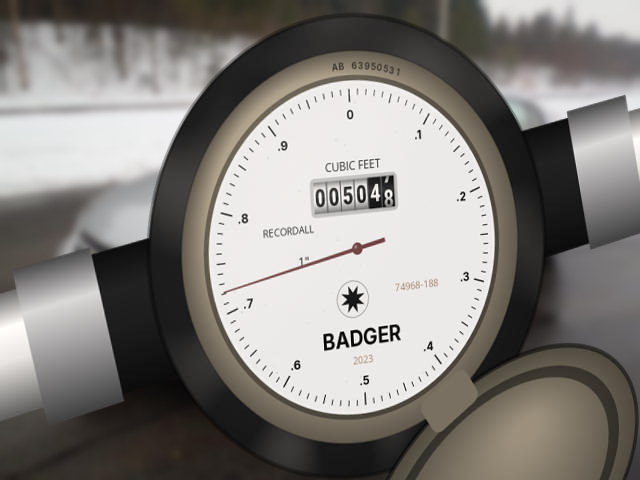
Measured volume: 5047.72; ft³
